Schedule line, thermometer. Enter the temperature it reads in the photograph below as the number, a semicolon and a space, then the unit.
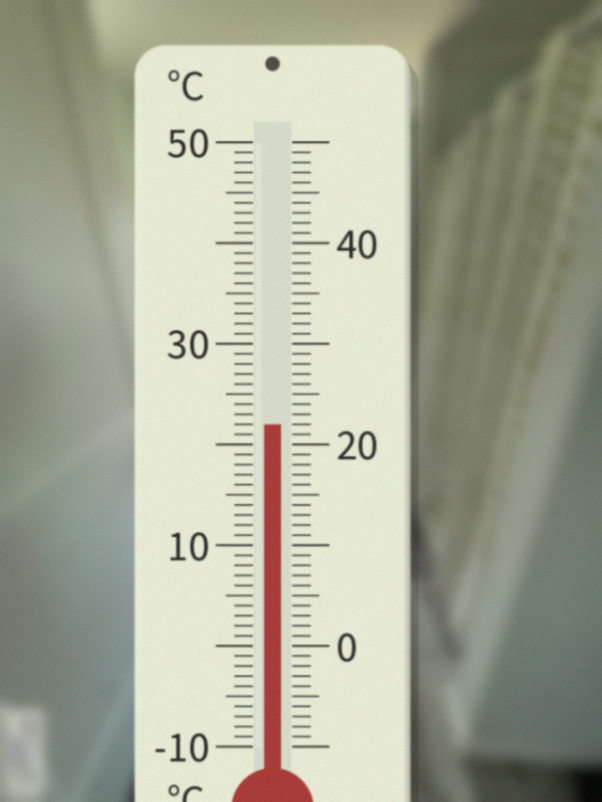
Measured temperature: 22; °C
